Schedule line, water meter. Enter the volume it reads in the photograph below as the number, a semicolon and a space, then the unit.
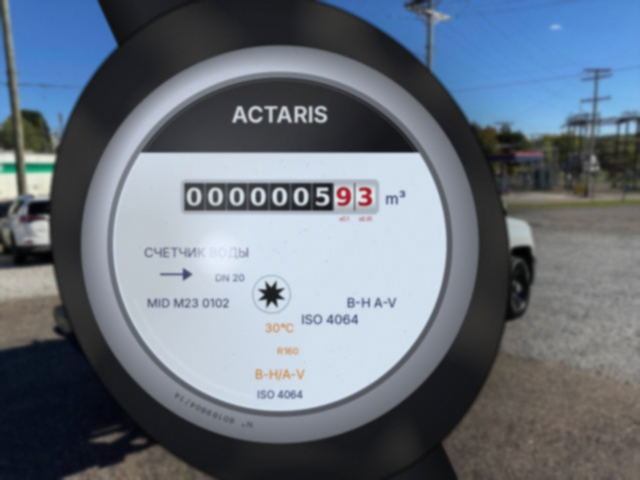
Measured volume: 5.93; m³
